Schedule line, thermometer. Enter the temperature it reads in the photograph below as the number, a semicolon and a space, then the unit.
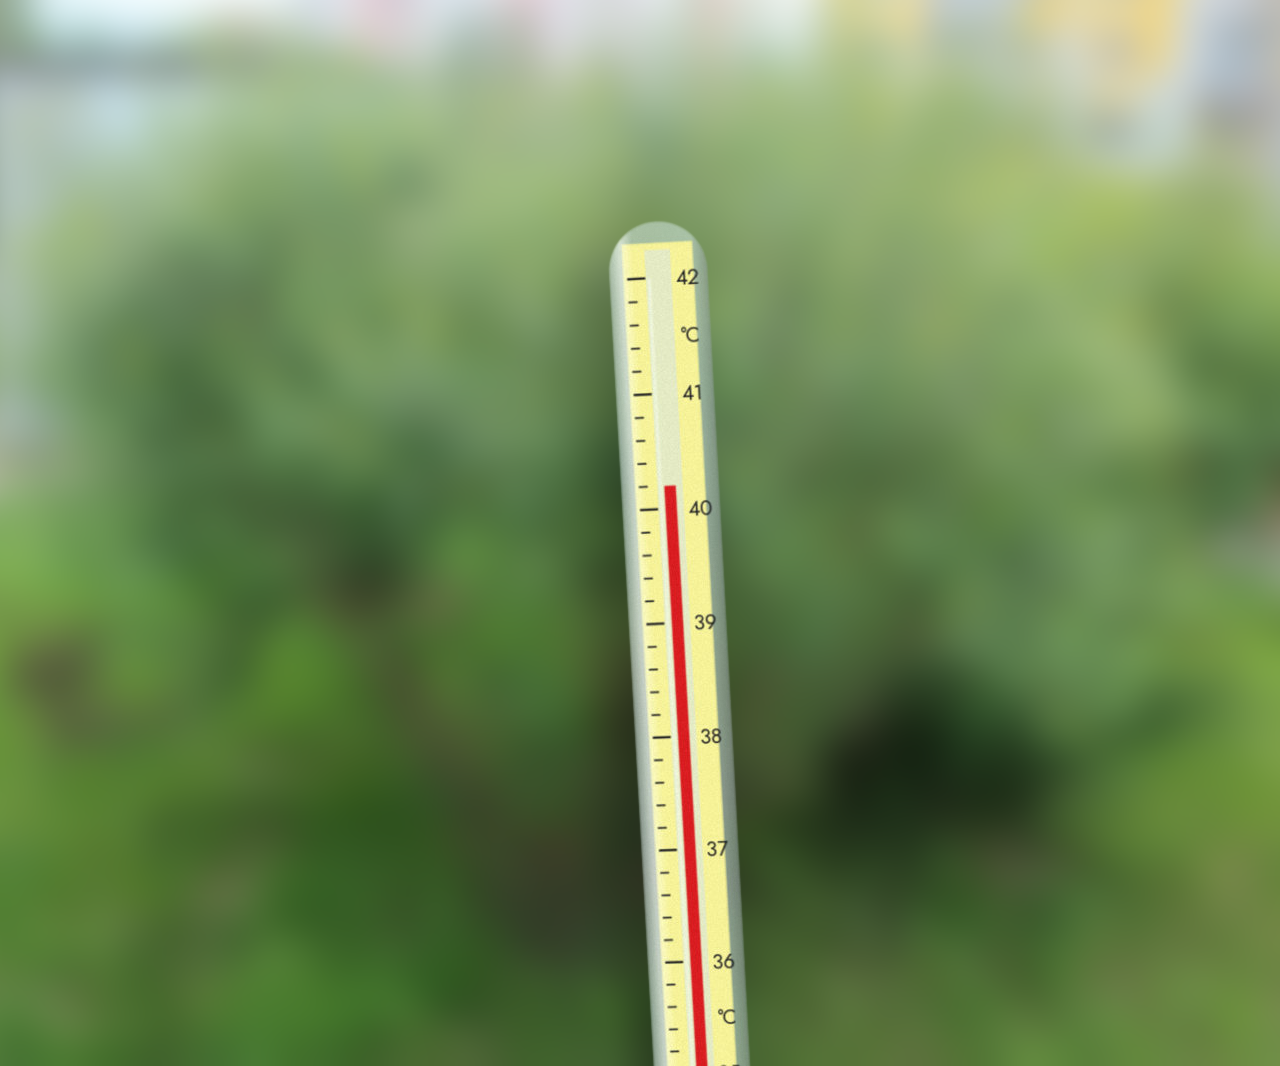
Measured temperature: 40.2; °C
